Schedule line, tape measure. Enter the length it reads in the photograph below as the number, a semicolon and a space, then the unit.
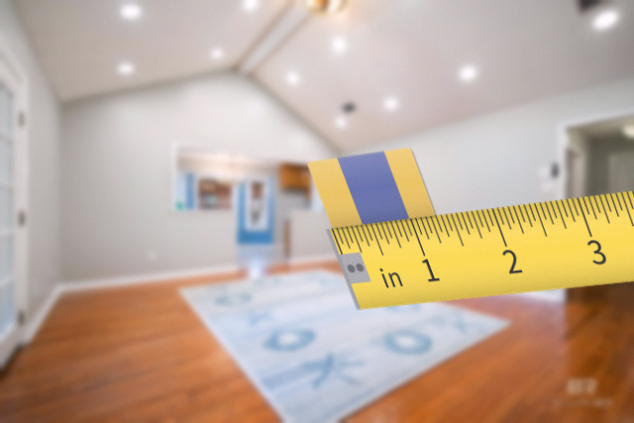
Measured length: 1.3125; in
